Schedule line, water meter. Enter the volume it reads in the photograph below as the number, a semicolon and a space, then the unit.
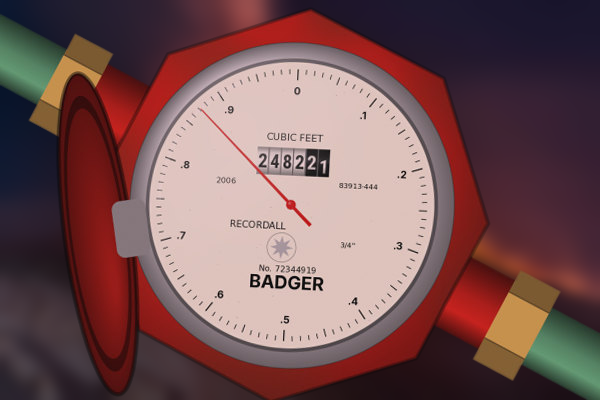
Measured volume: 248220.87; ft³
